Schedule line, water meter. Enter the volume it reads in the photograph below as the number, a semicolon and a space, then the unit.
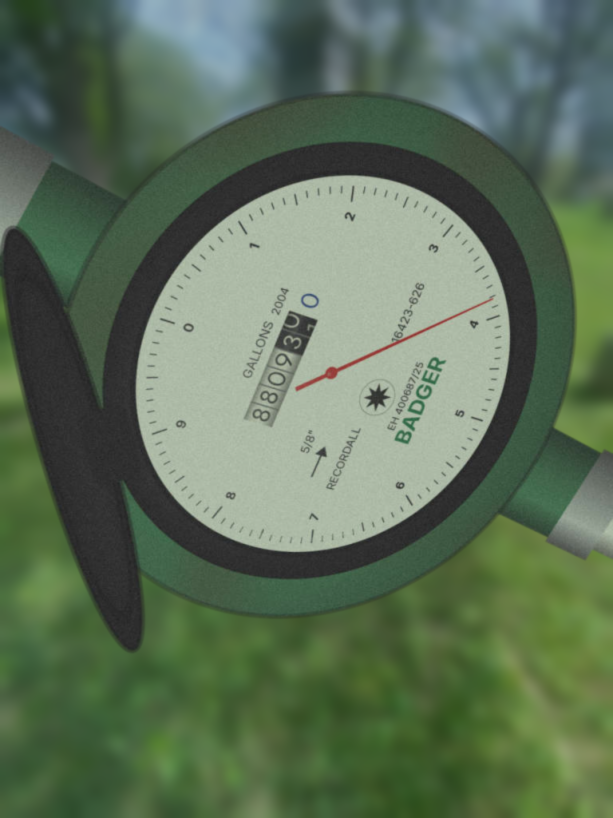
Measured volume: 8809303.8; gal
